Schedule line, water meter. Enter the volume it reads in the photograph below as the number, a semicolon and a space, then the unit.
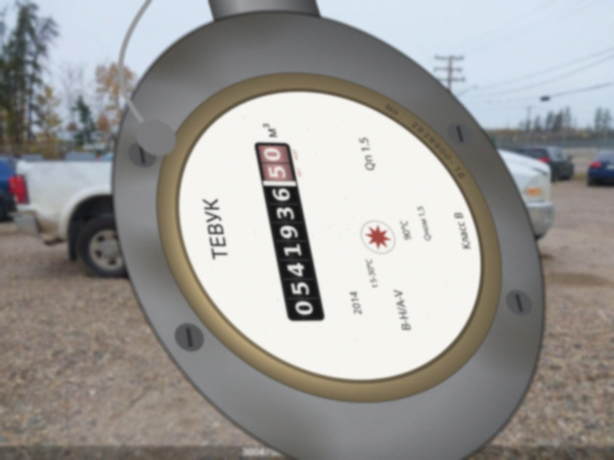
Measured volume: 541936.50; m³
